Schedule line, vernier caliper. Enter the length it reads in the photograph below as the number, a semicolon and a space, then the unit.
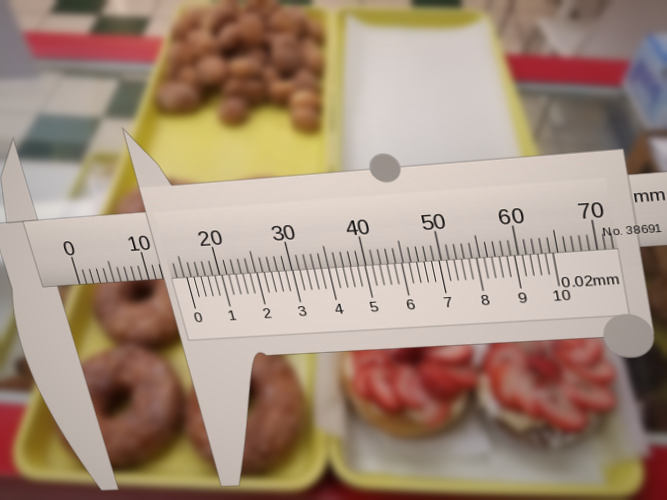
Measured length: 15.4; mm
